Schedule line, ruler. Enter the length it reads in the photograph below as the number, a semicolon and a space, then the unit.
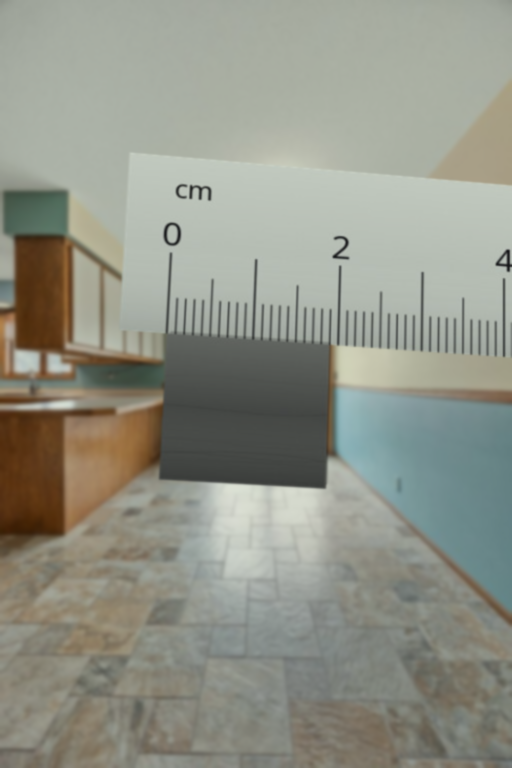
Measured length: 1.9; cm
